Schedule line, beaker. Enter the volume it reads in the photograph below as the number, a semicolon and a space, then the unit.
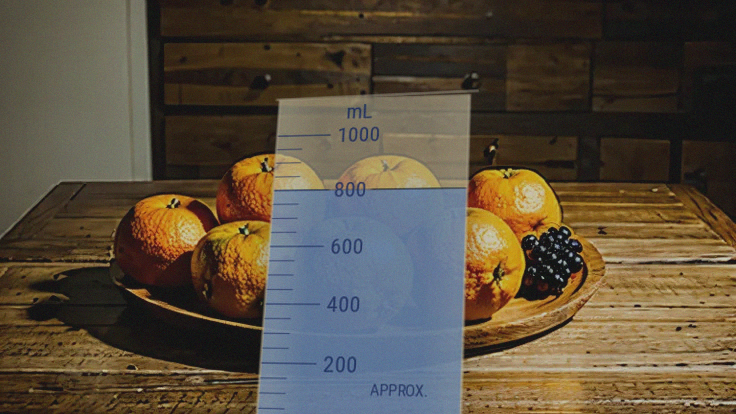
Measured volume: 800; mL
